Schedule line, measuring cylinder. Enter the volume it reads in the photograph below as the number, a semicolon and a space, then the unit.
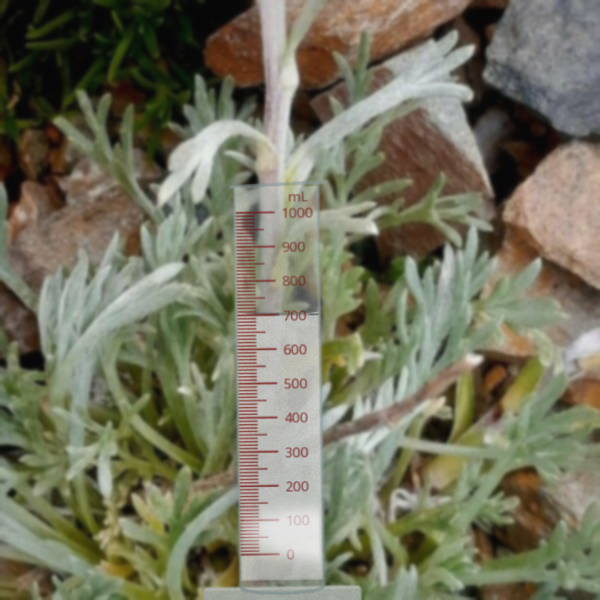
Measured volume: 700; mL
